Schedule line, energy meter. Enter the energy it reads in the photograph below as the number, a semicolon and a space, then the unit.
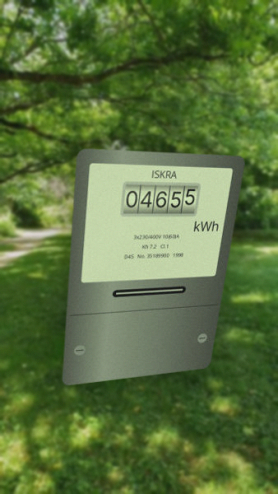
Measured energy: 4655; kWh
